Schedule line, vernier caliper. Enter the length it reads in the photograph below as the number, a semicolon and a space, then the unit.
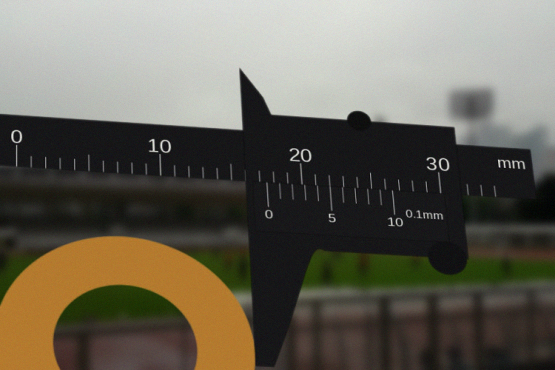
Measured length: 17.5; mm
